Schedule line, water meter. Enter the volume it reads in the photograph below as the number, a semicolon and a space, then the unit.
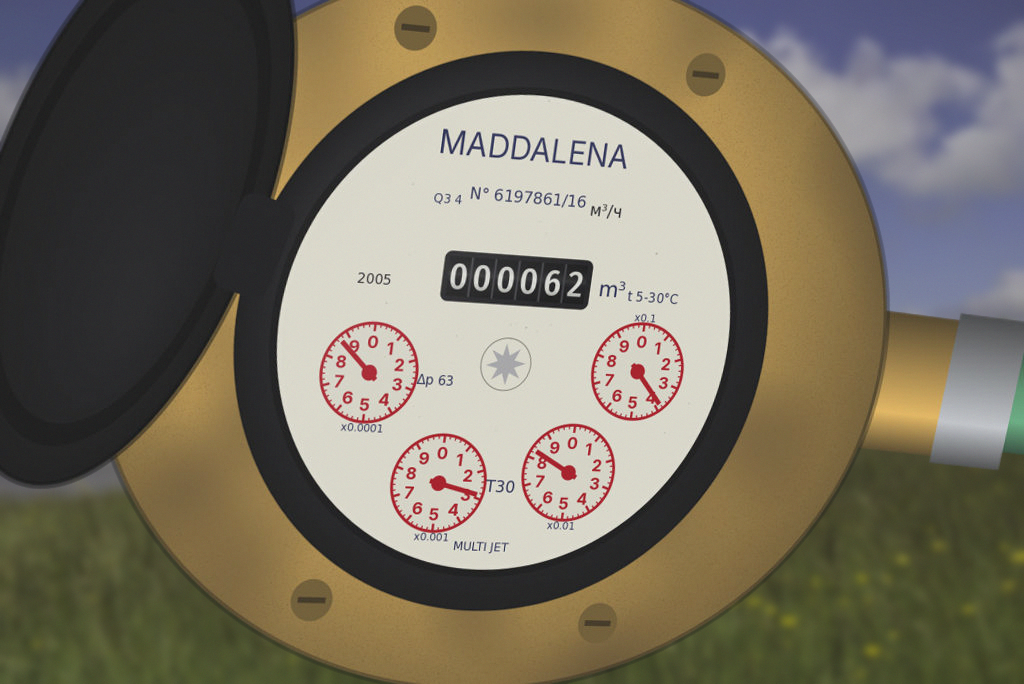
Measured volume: 62.3828; m³
